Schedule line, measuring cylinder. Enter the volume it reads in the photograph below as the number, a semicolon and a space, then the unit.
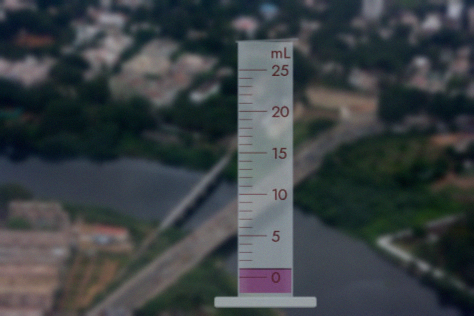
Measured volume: 1; mL
